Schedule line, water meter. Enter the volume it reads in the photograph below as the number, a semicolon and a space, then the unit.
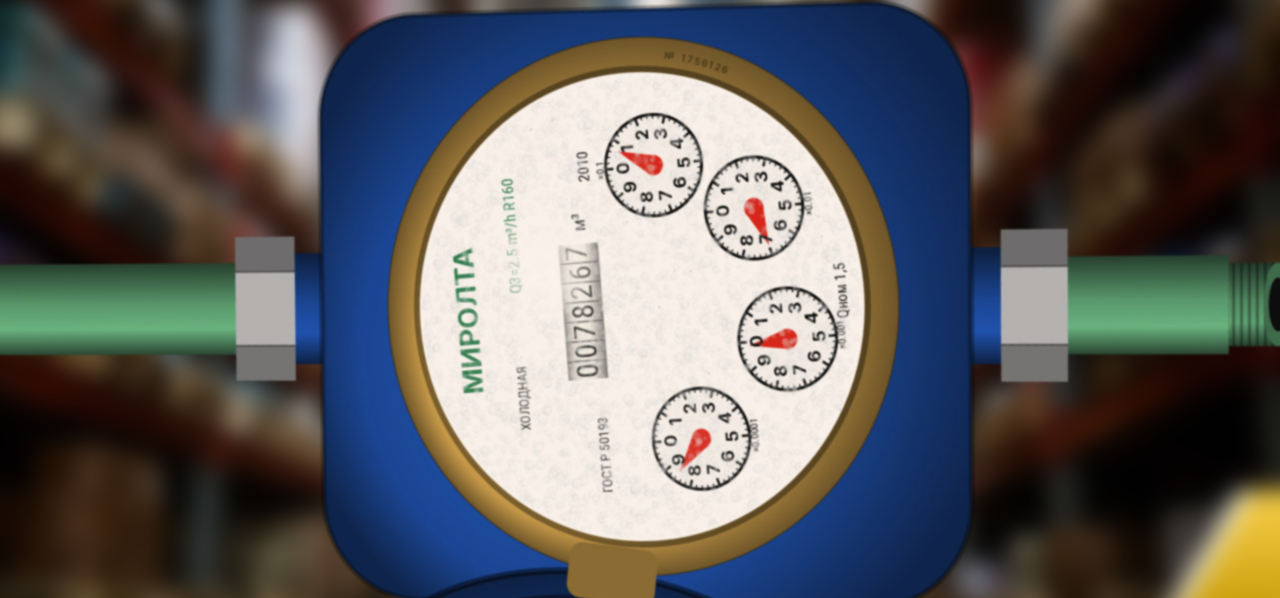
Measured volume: 78267.0698; m³
